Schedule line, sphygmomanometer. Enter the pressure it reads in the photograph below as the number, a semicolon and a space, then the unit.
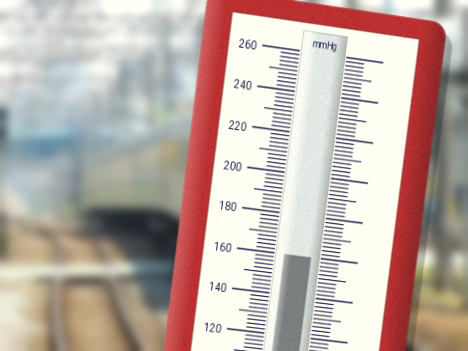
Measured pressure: 160; mmHg
